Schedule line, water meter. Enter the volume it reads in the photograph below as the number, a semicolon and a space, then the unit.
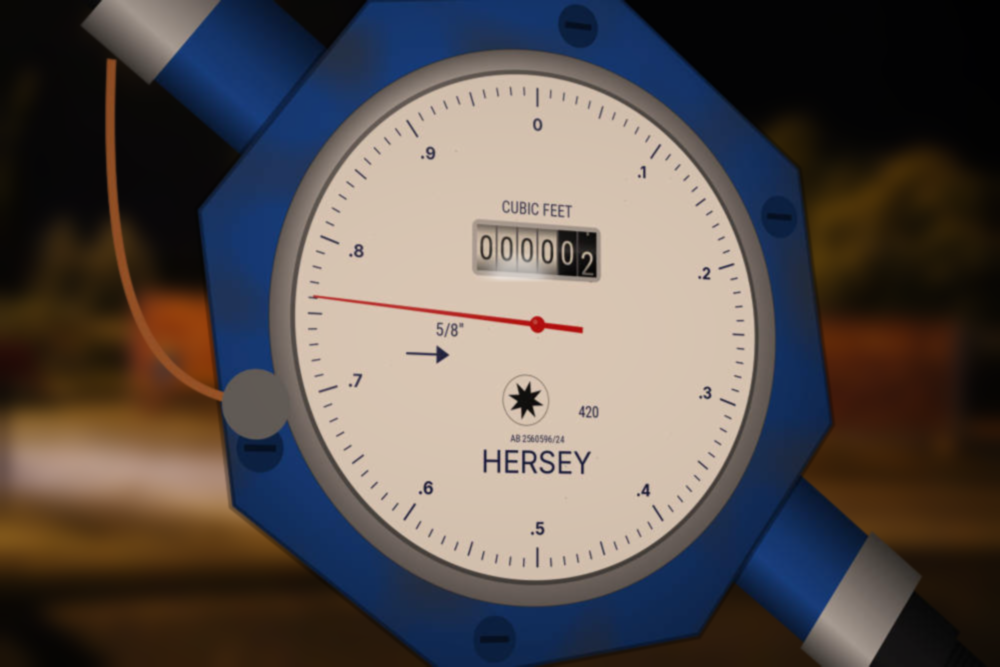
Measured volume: 1.76; ft³
